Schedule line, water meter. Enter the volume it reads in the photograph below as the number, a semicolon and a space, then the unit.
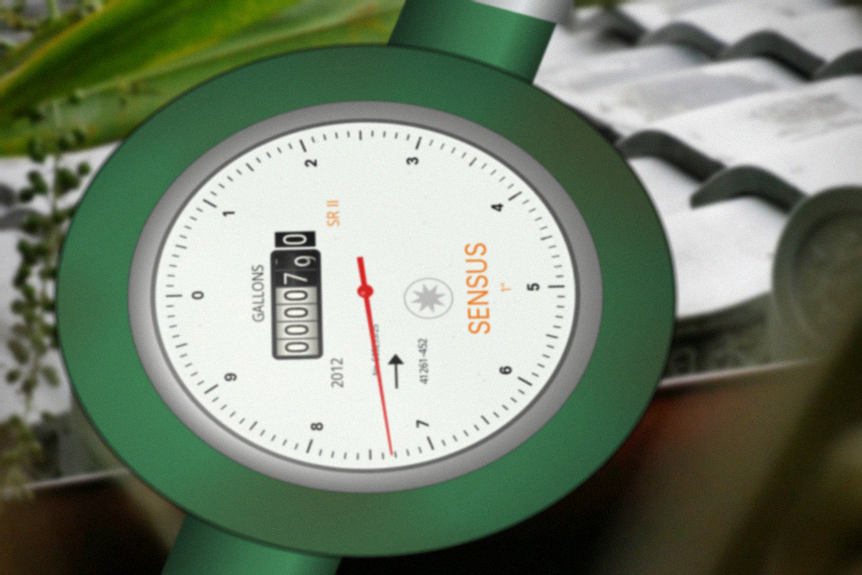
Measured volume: 787.3; gal
